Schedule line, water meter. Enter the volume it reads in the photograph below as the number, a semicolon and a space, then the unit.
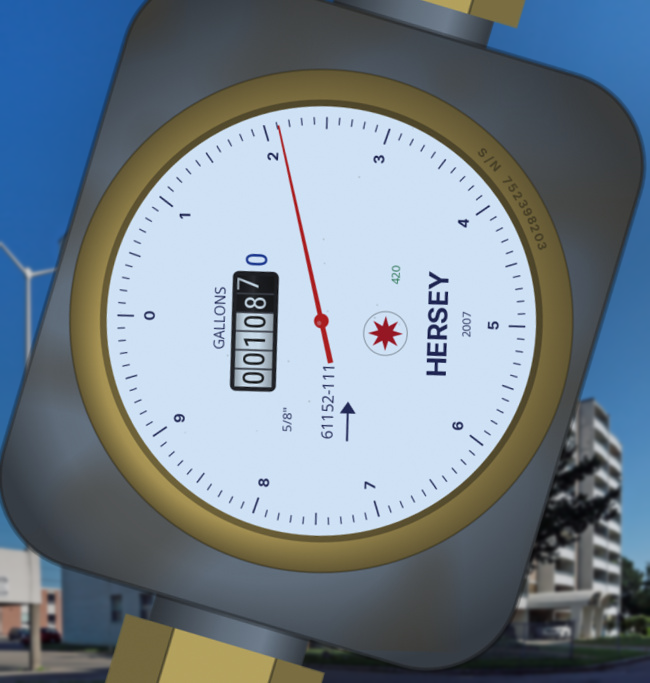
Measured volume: 10872.1; gal
